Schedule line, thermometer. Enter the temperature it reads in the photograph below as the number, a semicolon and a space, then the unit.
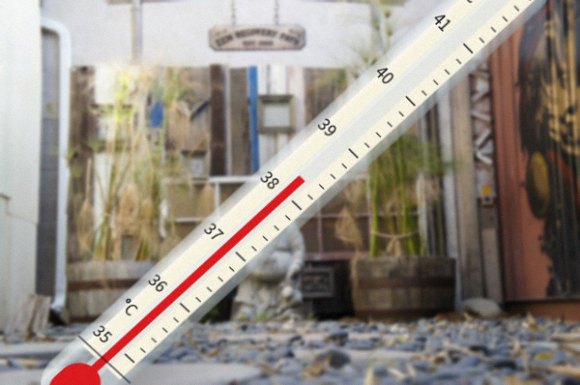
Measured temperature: 38.3; °C
